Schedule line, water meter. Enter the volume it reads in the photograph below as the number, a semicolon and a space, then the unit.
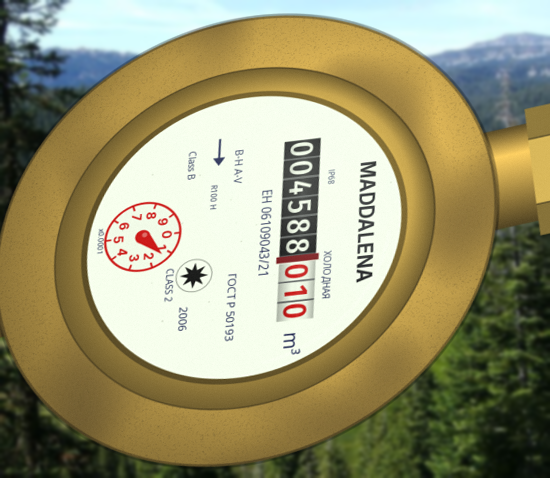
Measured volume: 4588.0101; m³
